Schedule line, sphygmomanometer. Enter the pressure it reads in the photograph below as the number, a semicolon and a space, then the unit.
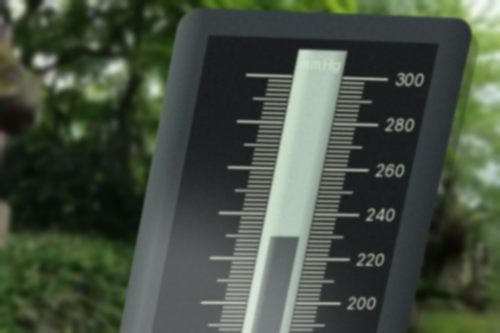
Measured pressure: 230; mmHg
